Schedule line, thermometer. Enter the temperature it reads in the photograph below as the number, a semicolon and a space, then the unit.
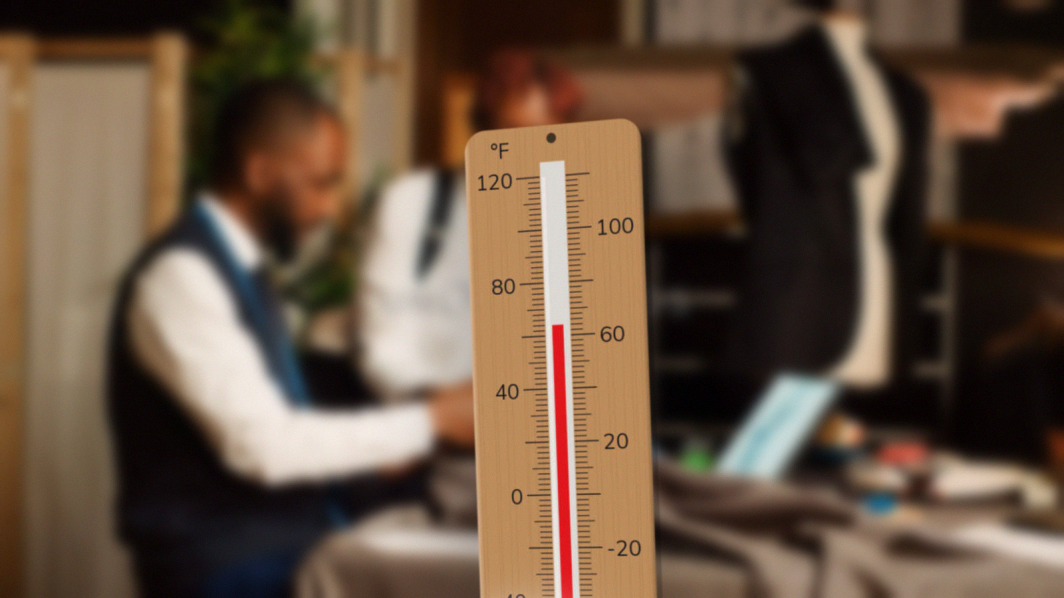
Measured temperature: 64; °F
